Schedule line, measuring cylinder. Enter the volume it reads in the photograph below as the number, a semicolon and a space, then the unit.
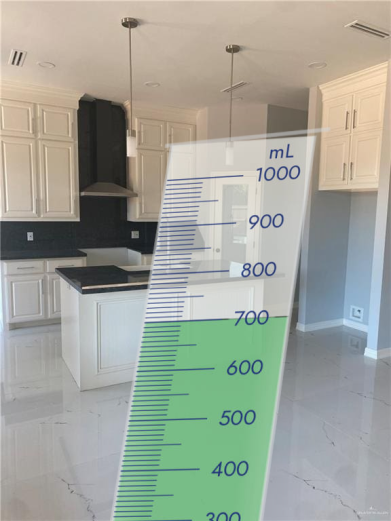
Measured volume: 700; mL
